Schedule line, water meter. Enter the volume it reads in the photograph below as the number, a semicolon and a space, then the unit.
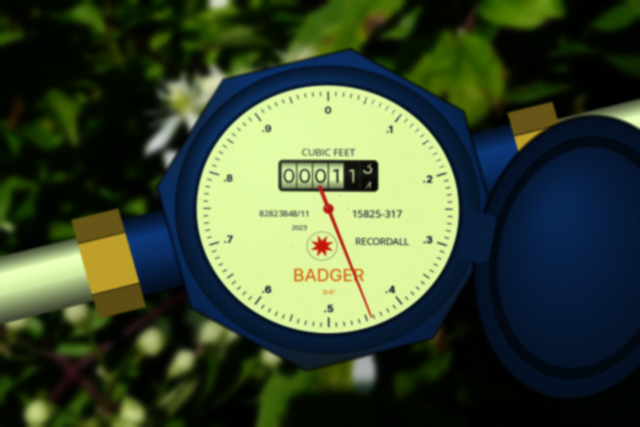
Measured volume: 113.44; ft³
